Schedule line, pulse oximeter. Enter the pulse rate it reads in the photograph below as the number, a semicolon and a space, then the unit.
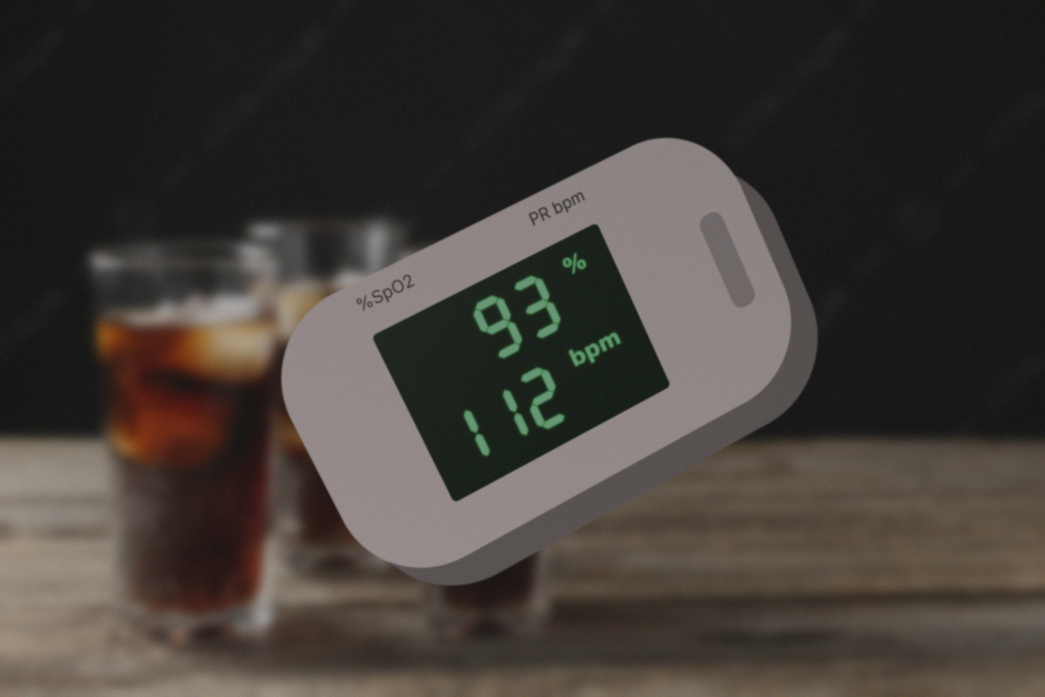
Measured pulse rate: 112; bpm
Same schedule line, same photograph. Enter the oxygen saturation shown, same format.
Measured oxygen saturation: 93; %
